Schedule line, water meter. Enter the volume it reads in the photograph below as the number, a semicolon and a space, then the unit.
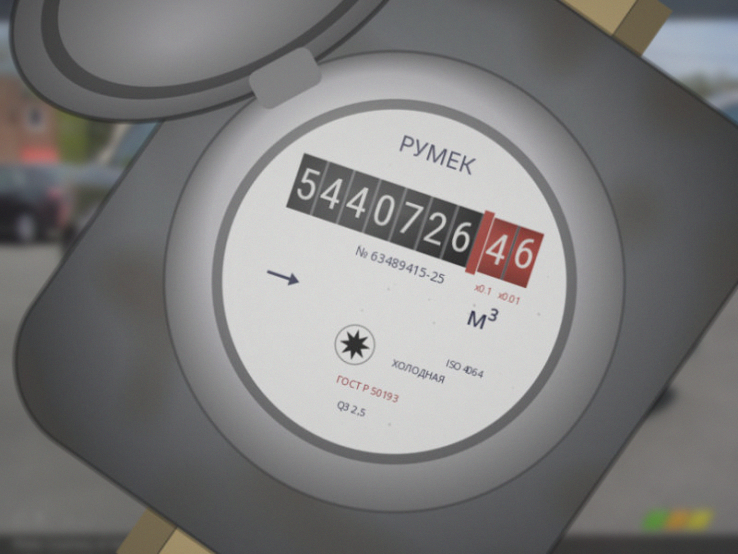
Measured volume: 5440726.46; m³
